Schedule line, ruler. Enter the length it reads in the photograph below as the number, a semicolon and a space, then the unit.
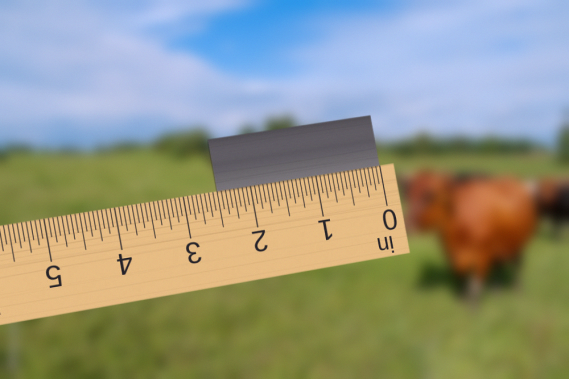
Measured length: 2.5; in
